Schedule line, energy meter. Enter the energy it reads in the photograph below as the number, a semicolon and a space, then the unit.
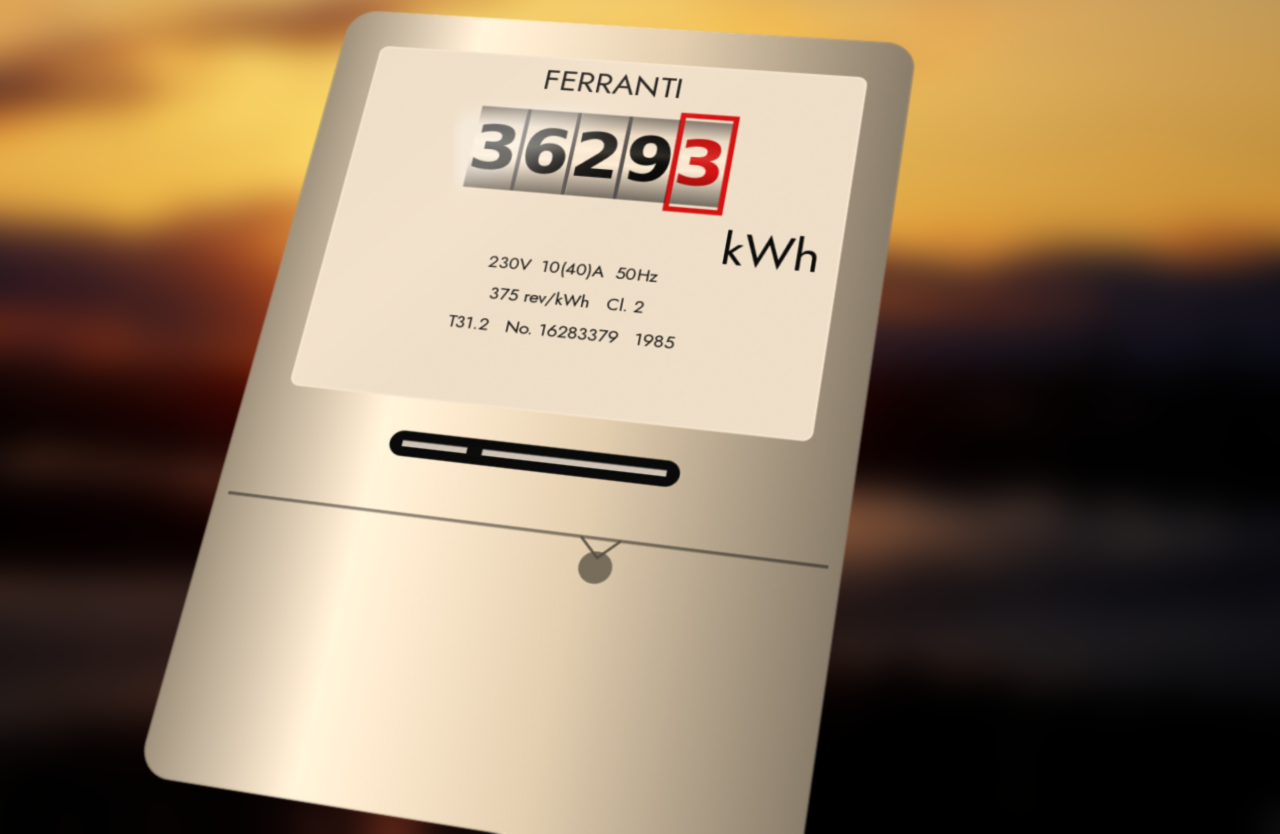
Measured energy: 3629.3; kWh
